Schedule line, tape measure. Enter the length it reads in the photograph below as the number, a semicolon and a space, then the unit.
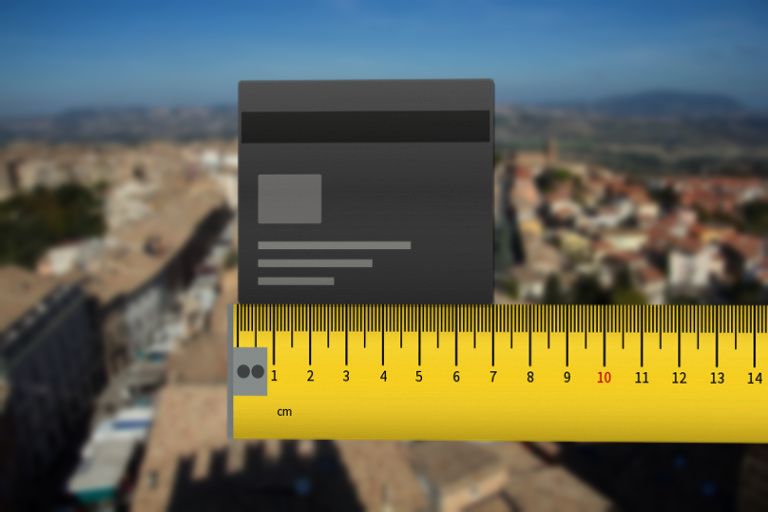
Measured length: 7; cm
